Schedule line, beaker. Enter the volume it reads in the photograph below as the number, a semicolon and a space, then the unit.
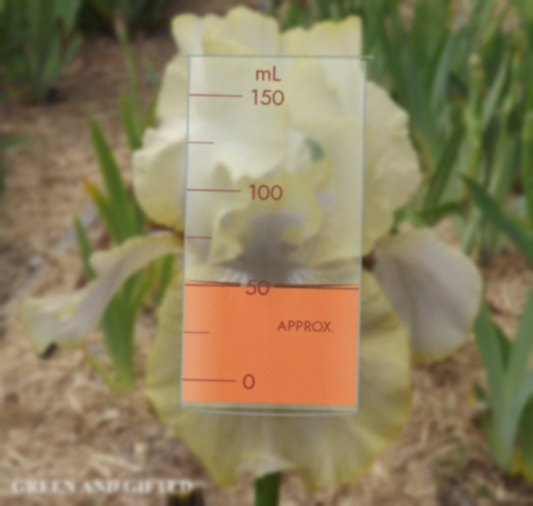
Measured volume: 50; mL
